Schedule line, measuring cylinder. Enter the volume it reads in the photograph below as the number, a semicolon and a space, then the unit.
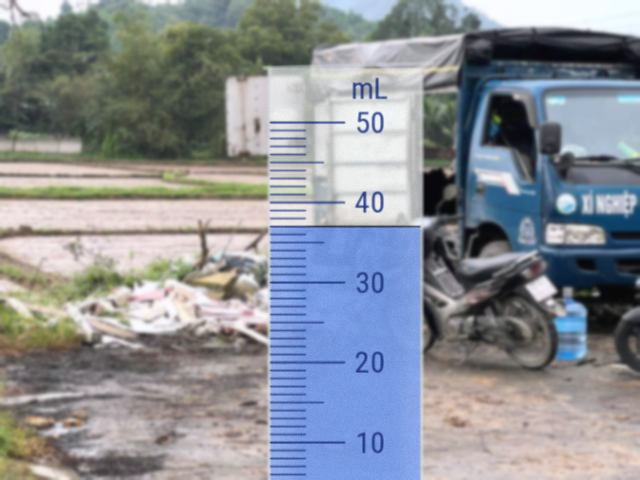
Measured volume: 37; mL
